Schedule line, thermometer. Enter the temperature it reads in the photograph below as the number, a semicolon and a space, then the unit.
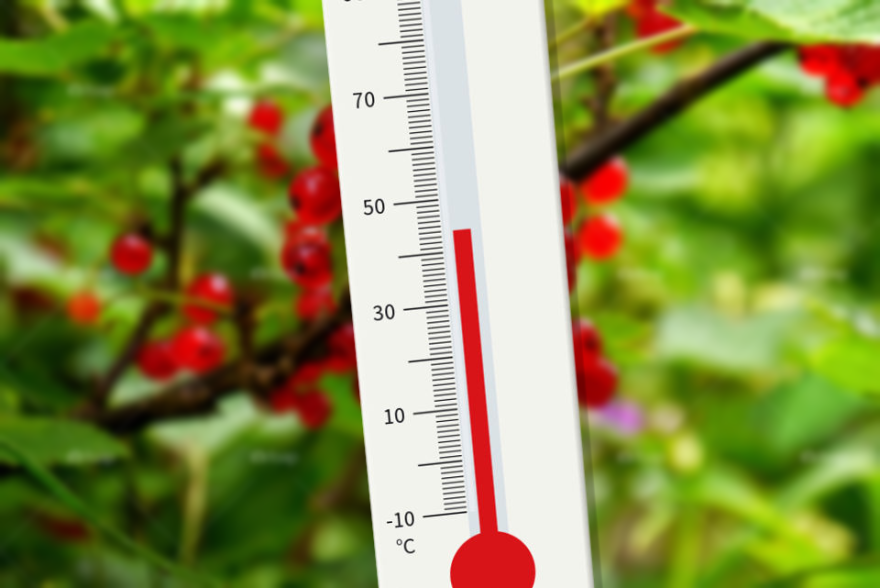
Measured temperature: 44; °C
